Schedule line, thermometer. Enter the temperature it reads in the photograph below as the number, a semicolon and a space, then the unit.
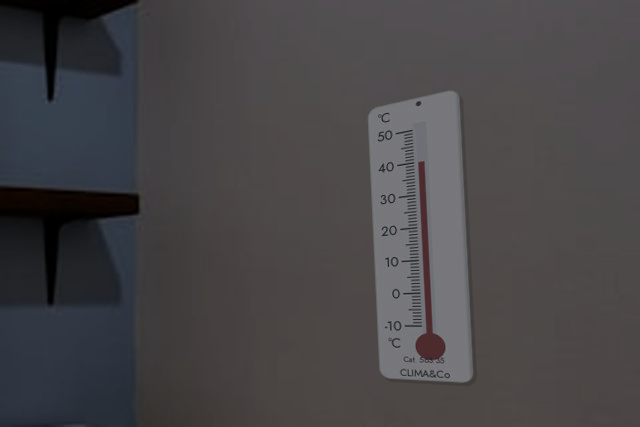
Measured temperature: 40; °C
